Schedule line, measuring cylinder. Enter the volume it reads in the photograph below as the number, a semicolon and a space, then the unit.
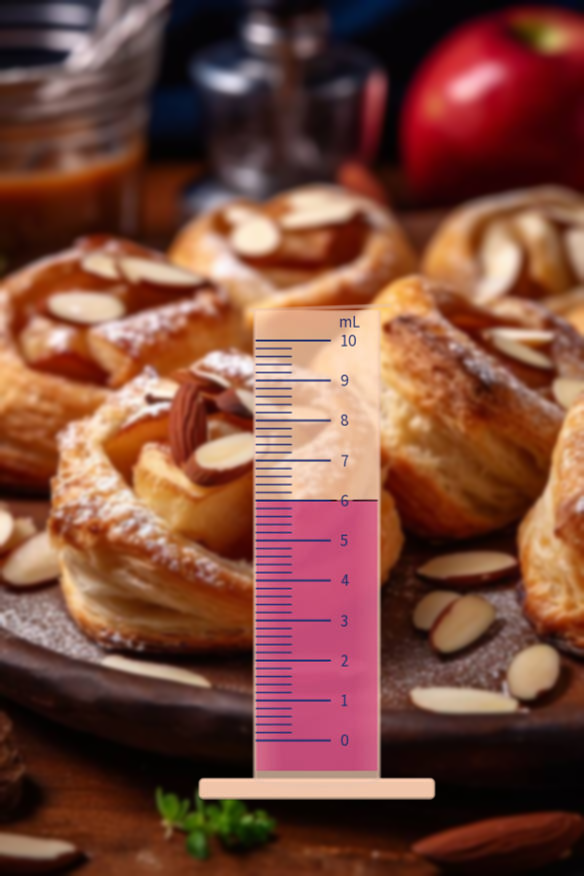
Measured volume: 6; mL
